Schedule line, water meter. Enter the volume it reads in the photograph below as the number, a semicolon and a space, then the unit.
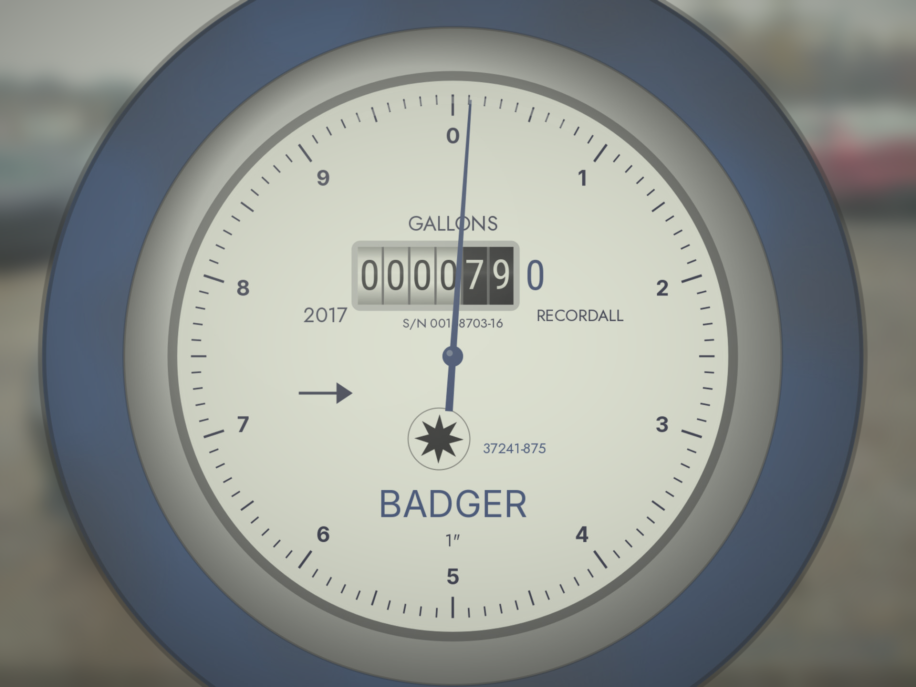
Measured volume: 790.1; gal
